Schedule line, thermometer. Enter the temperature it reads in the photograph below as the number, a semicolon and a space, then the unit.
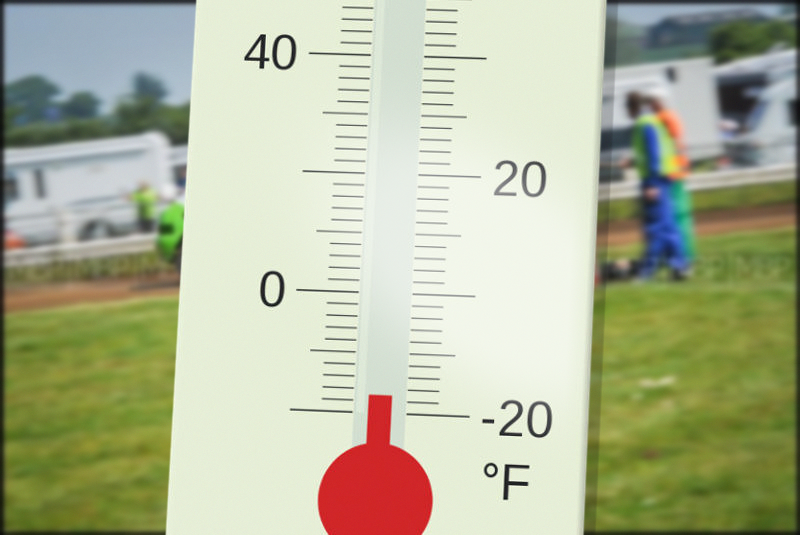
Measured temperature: -17; °F
